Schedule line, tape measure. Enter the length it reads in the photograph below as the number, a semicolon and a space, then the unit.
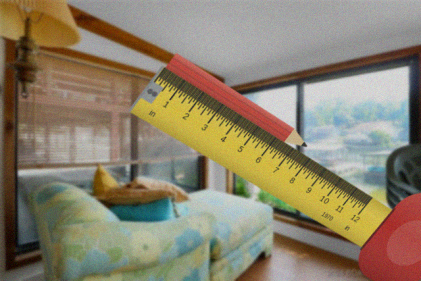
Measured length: 7.5; in
